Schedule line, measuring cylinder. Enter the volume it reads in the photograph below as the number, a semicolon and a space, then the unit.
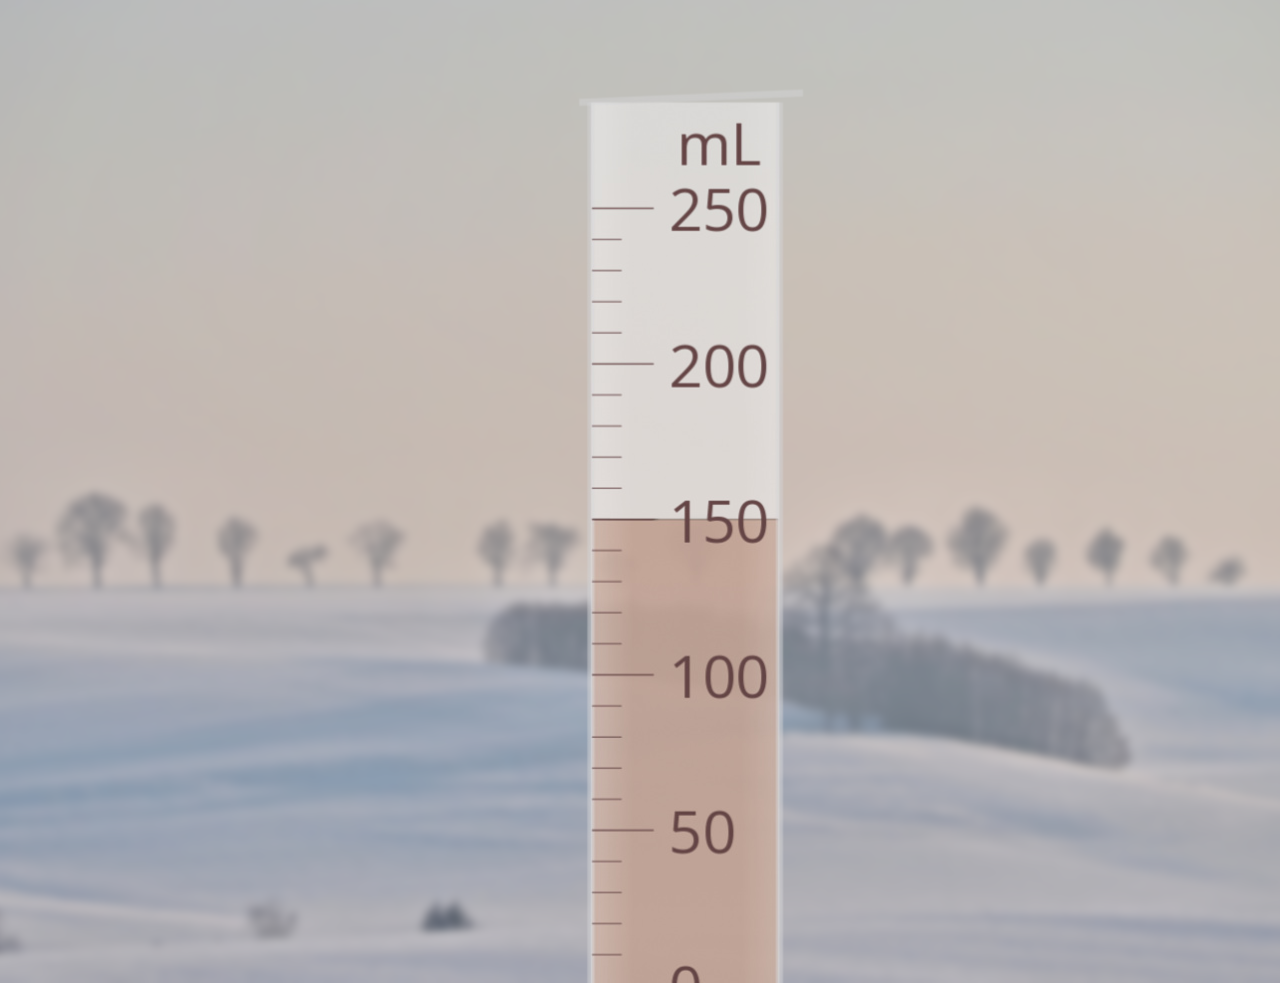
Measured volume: 150; mL
